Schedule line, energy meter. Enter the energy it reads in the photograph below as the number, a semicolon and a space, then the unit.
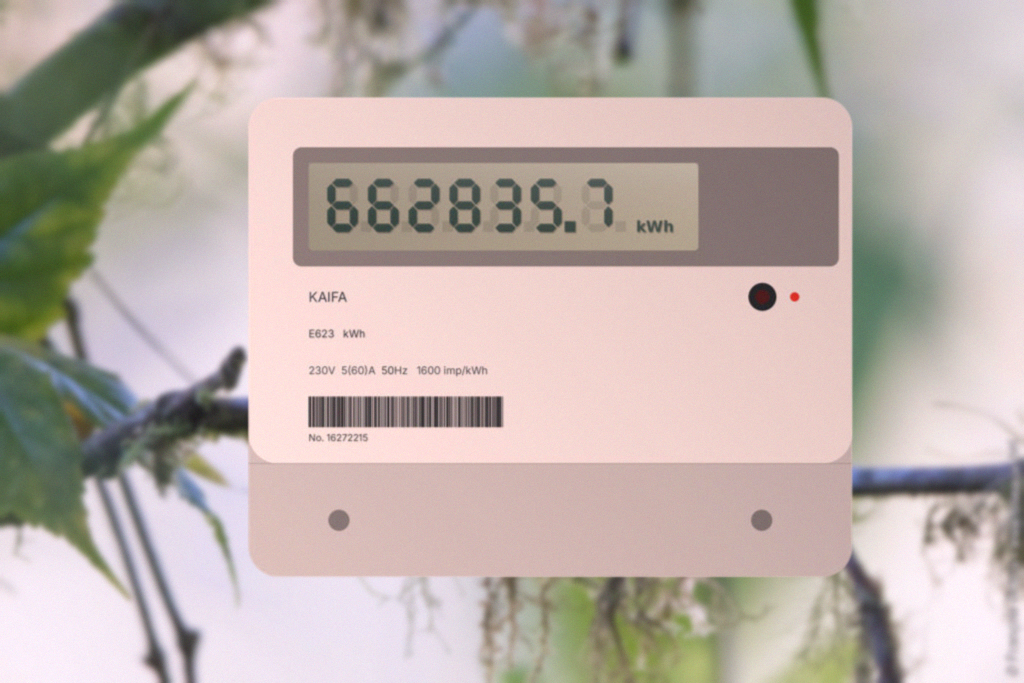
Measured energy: 662835.7; kWh
